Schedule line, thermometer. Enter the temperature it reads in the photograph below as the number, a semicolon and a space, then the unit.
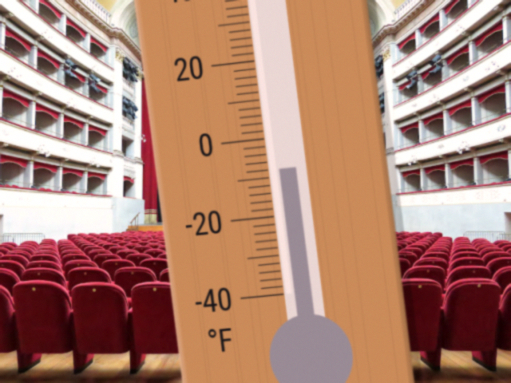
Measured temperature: -8; °F
